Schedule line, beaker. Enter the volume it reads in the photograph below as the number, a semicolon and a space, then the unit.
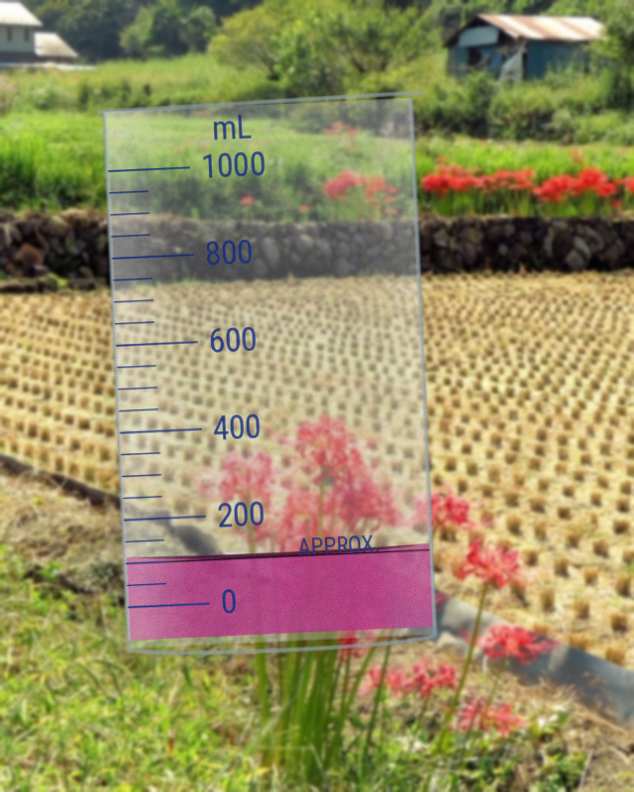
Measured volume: 100; mL
